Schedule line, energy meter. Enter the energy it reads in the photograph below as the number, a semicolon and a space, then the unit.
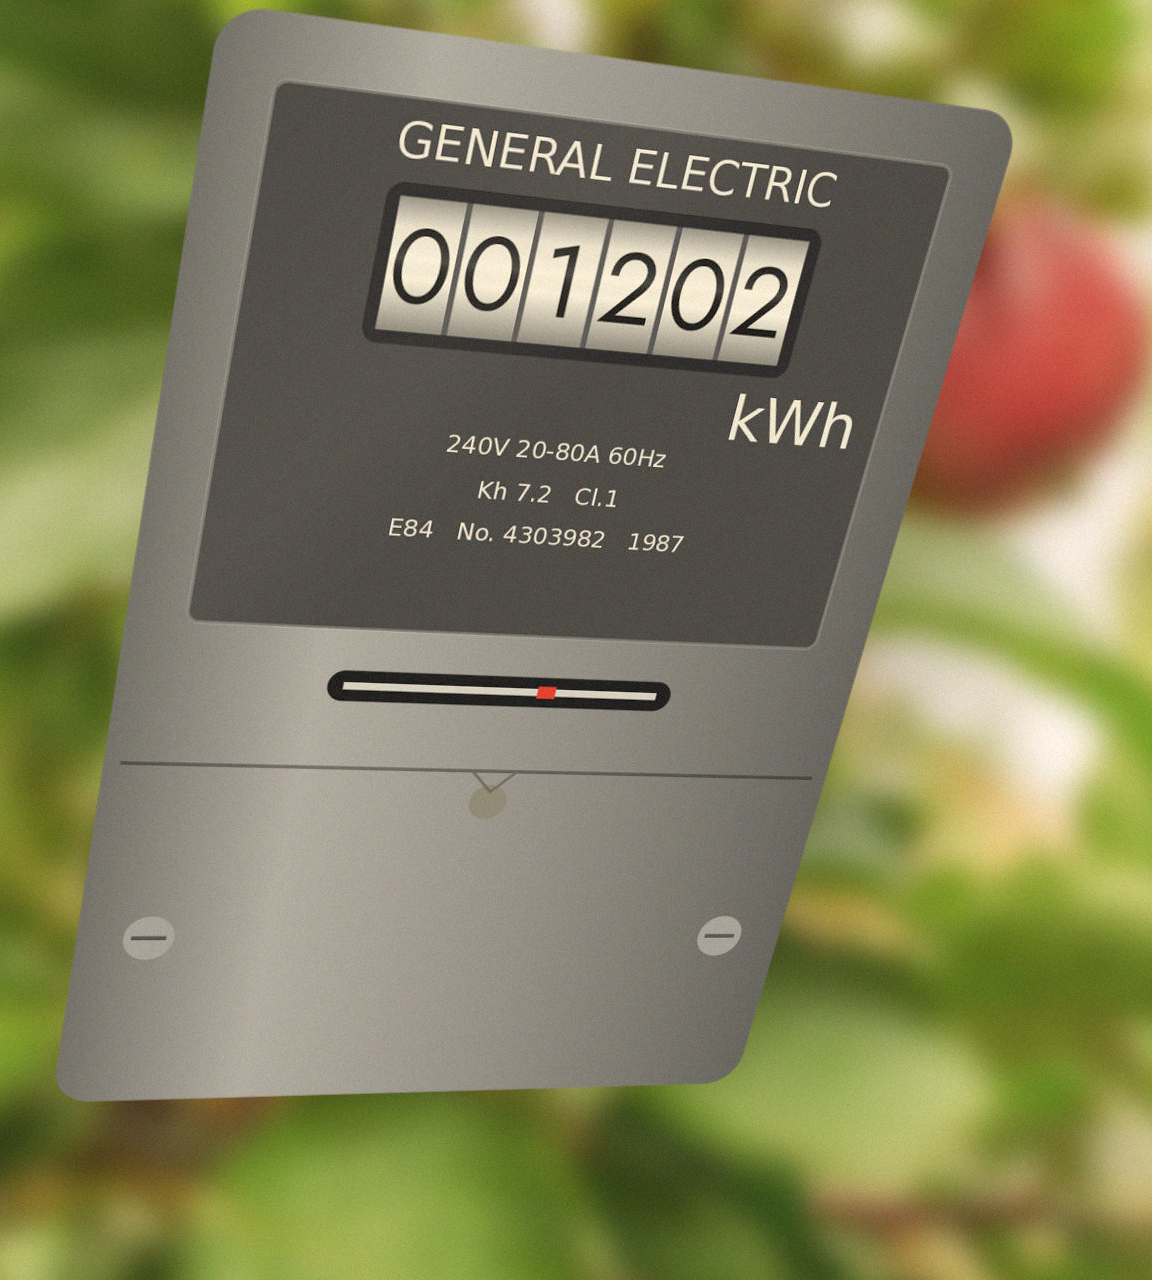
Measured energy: 1202; kWh
